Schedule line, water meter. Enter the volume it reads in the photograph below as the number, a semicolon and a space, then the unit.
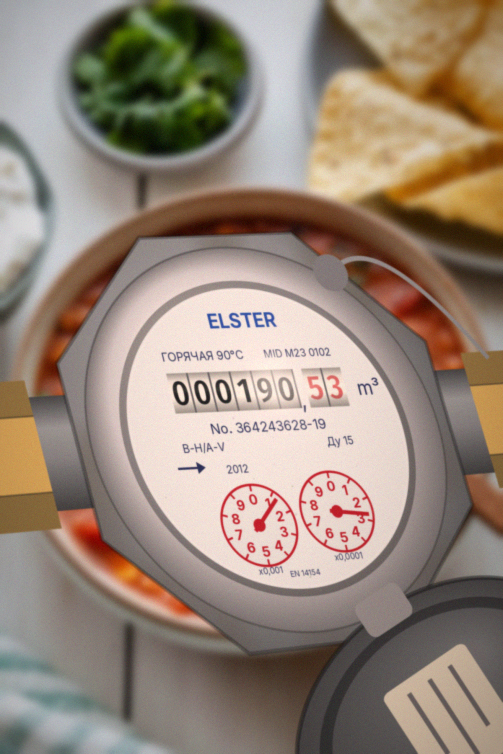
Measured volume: 190.5312; m³
